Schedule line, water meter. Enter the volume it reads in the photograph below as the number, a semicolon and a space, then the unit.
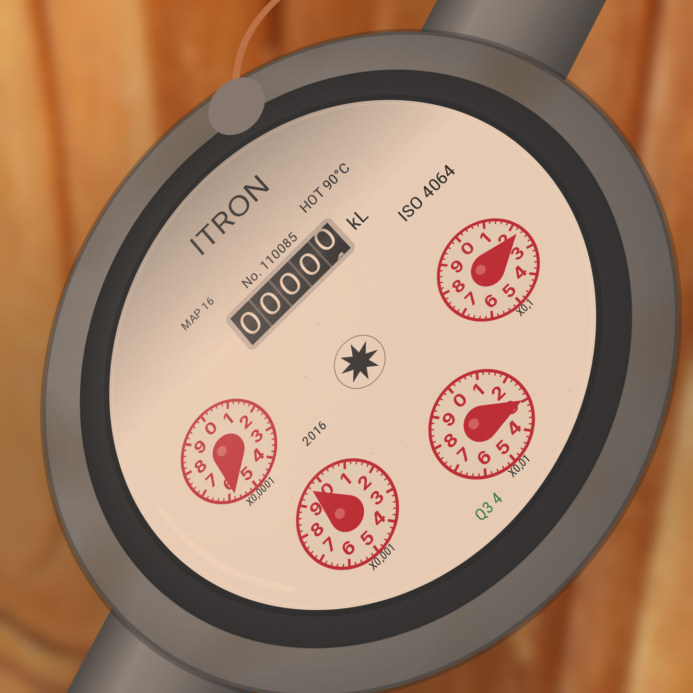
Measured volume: 0.2295; kL
